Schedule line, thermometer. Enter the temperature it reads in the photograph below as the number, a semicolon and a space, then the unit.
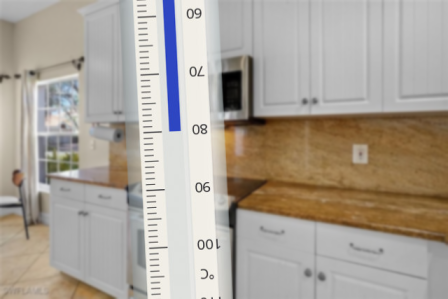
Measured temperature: 80; °C
